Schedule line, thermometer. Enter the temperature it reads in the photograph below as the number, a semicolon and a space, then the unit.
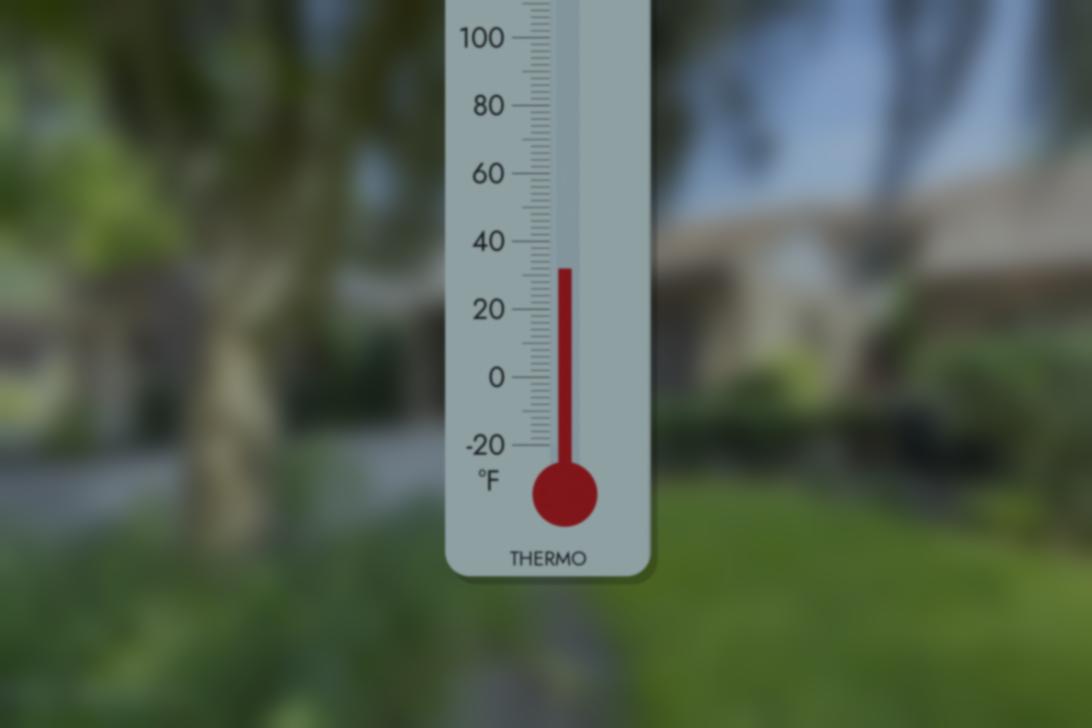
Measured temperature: 32; °F
